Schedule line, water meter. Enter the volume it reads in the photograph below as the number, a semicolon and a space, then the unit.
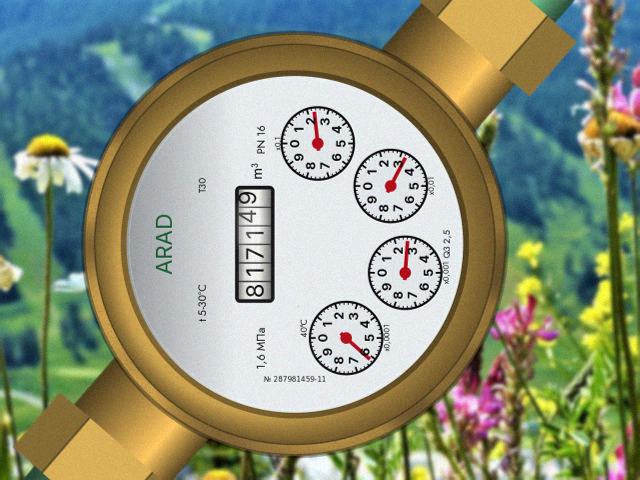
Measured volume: 817149.2326; m³
